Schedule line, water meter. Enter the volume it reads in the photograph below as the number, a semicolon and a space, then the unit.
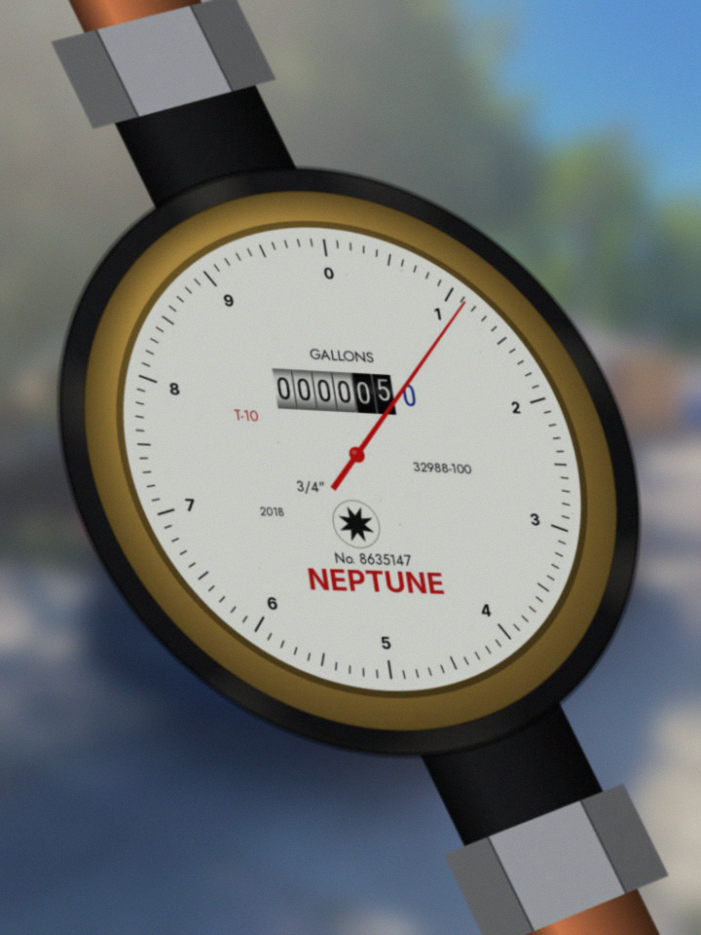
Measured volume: 51.1; gal
